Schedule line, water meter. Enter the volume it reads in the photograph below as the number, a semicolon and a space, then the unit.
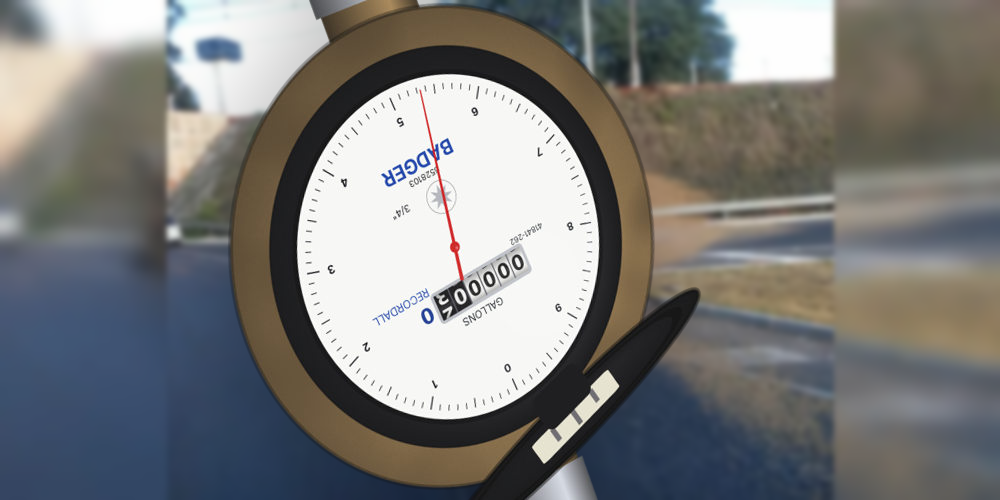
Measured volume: 25.3; gal
